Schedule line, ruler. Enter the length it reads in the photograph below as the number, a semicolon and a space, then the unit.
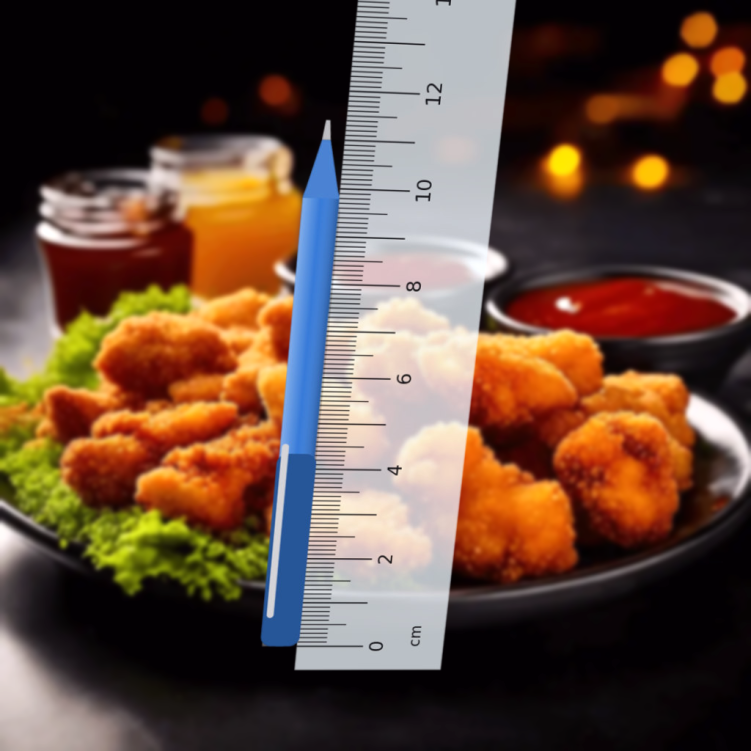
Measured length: 11.4; cm
